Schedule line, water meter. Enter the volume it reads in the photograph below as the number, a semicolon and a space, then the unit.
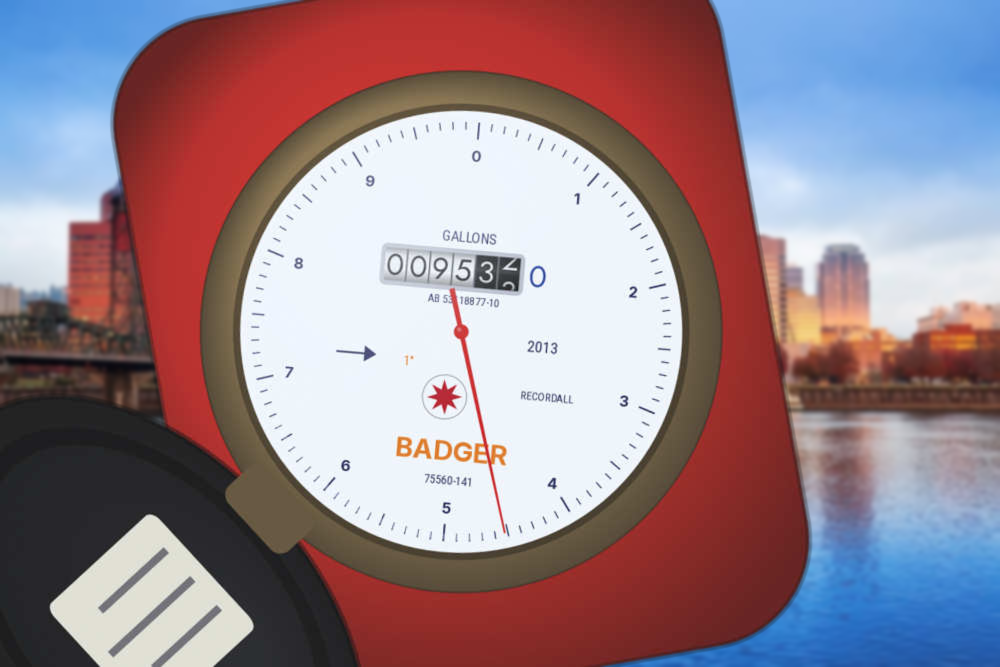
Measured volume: 95324.5; gal
